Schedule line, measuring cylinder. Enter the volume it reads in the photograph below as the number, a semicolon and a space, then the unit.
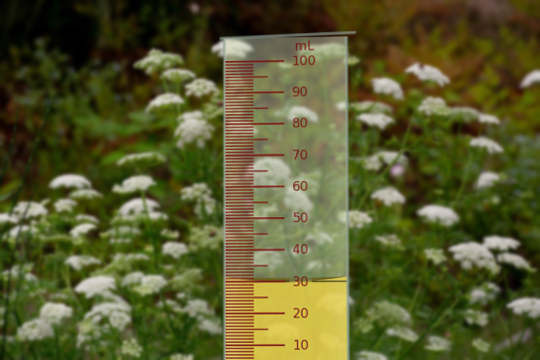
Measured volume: 30; mL
